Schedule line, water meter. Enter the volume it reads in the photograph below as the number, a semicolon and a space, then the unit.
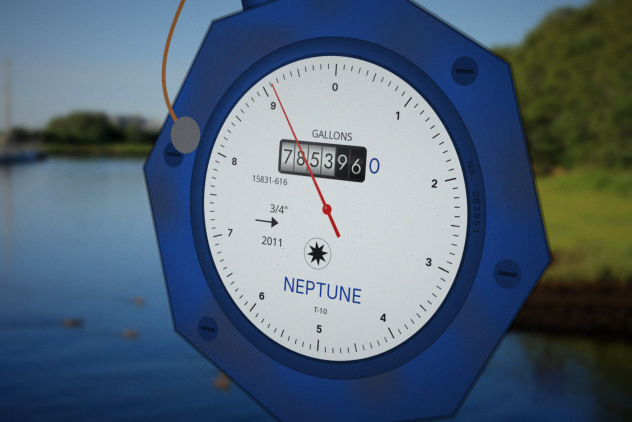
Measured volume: 7853959.1; gal
